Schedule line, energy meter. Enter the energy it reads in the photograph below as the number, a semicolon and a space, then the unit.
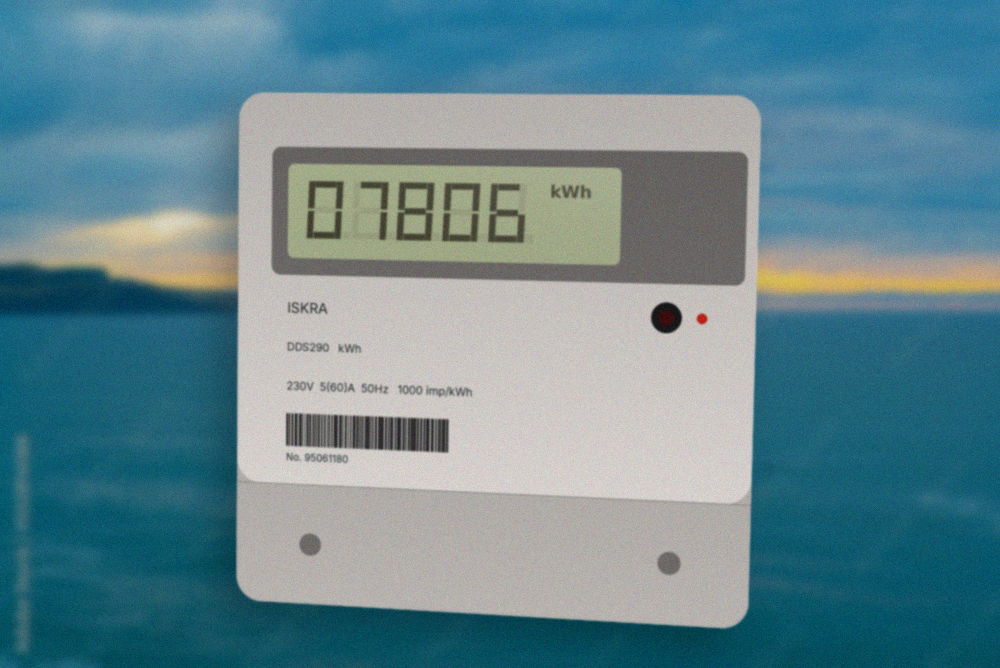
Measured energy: 7806; kWh
